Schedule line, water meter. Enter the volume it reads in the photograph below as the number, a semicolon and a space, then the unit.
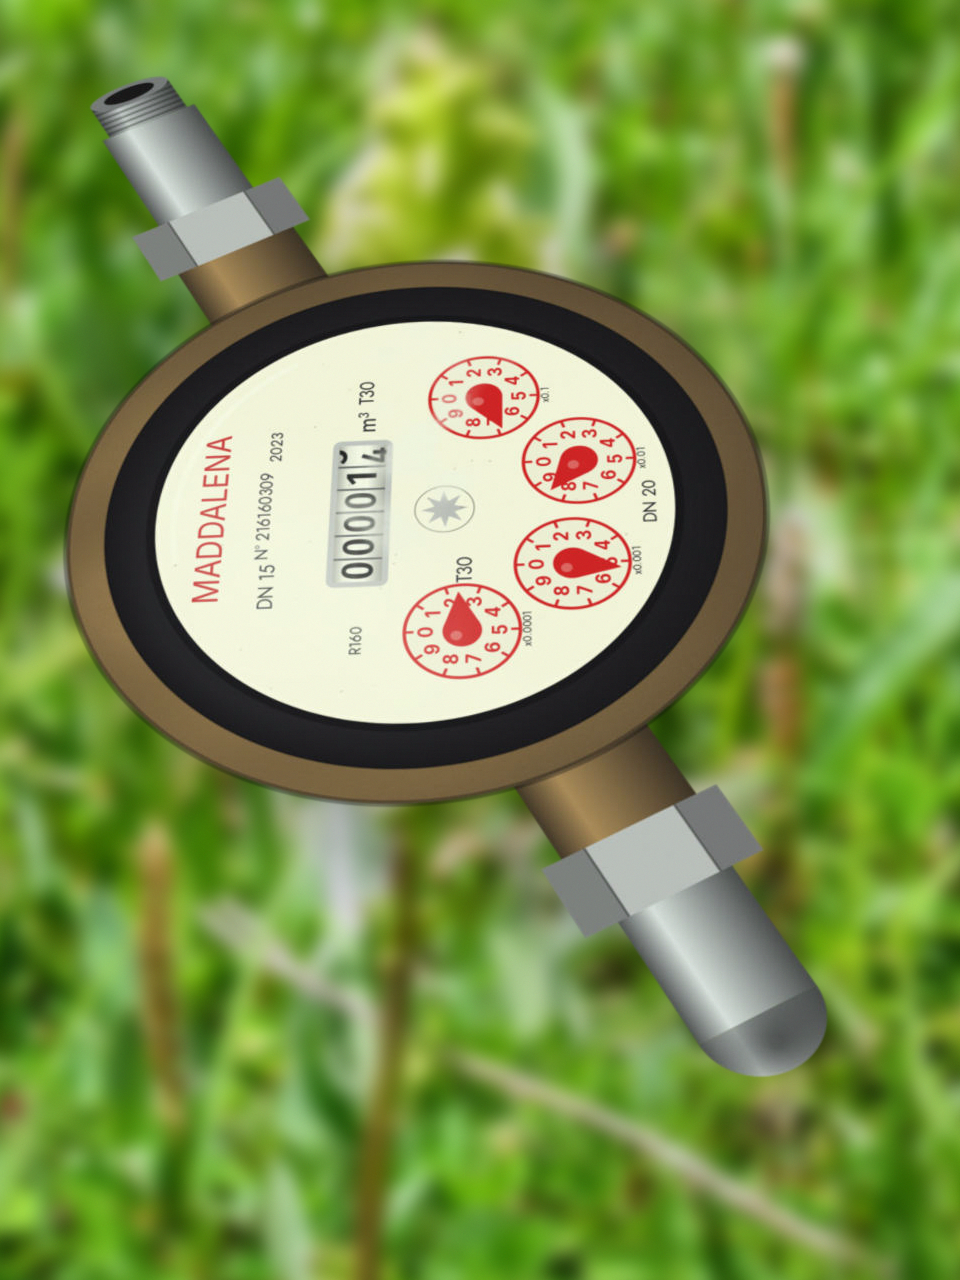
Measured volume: 13.6852; m³
